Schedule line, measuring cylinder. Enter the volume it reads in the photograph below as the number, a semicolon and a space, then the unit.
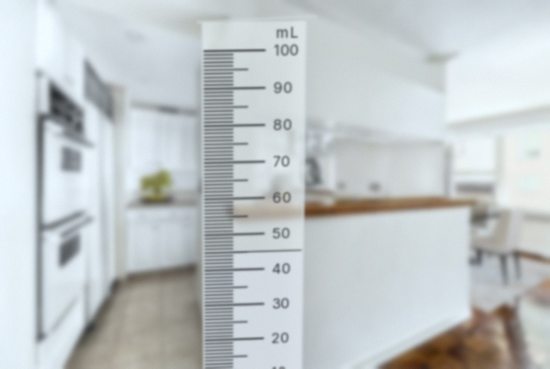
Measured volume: 45; mL
